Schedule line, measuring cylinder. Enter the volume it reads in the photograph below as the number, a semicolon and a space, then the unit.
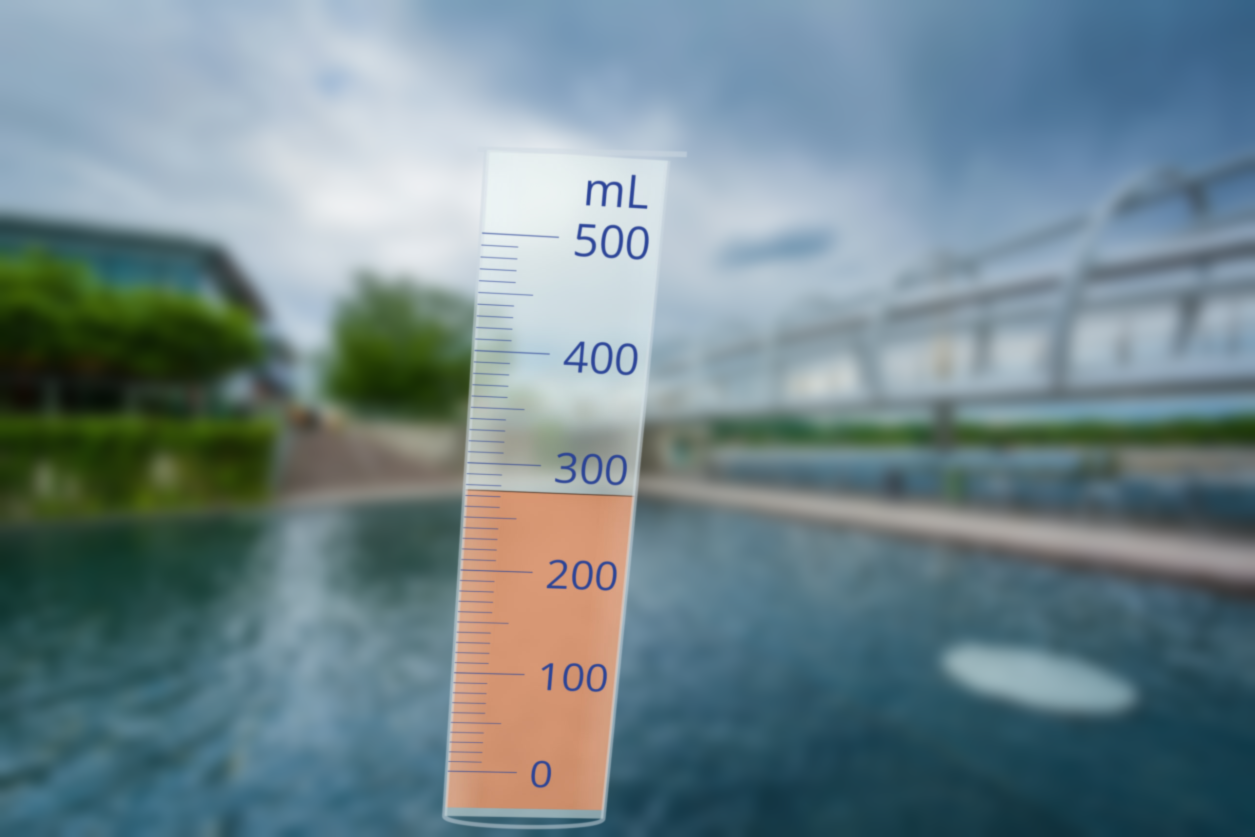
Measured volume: 275; mL
